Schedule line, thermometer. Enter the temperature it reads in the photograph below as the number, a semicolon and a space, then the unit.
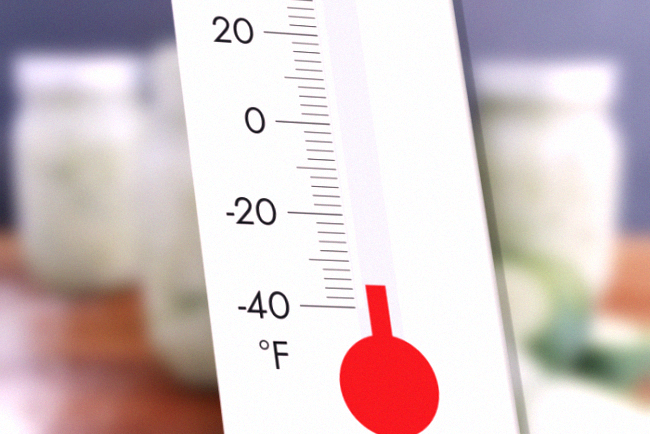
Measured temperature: -35; °F
